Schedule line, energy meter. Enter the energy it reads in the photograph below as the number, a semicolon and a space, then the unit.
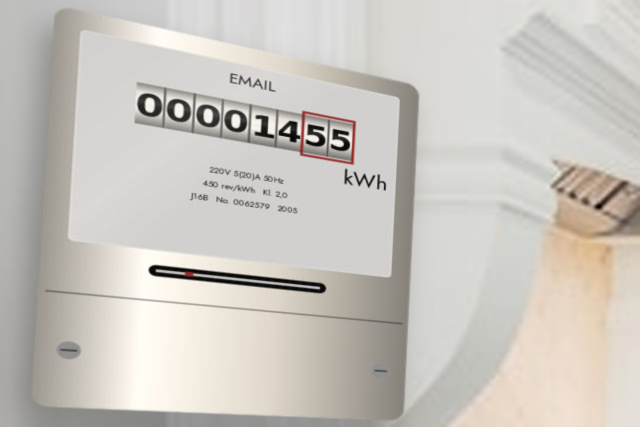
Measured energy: 14.55; kWh
